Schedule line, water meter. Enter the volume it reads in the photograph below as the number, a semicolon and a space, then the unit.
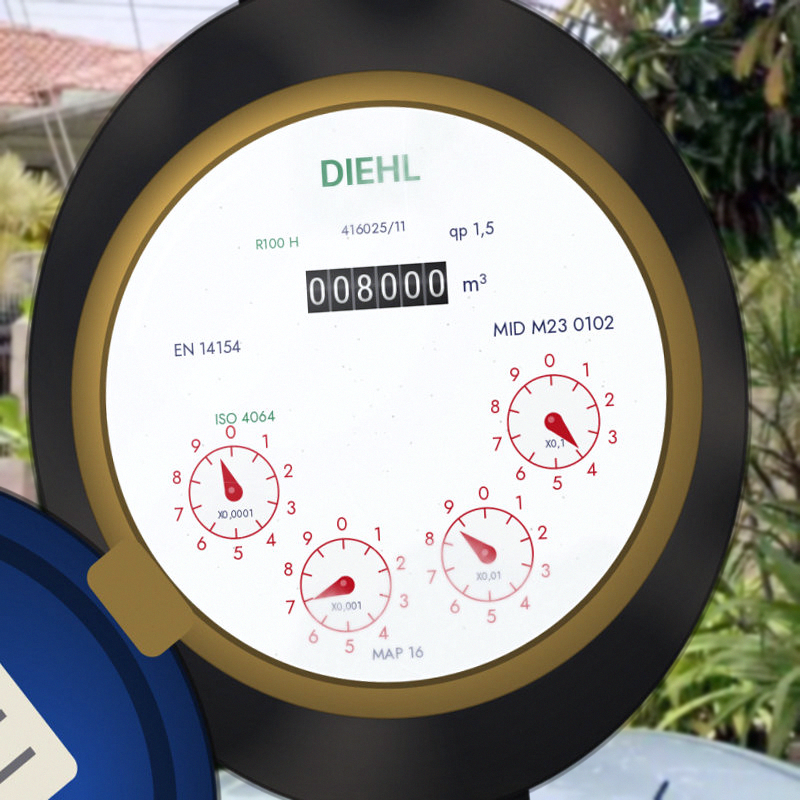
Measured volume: 8000.3869; m³
